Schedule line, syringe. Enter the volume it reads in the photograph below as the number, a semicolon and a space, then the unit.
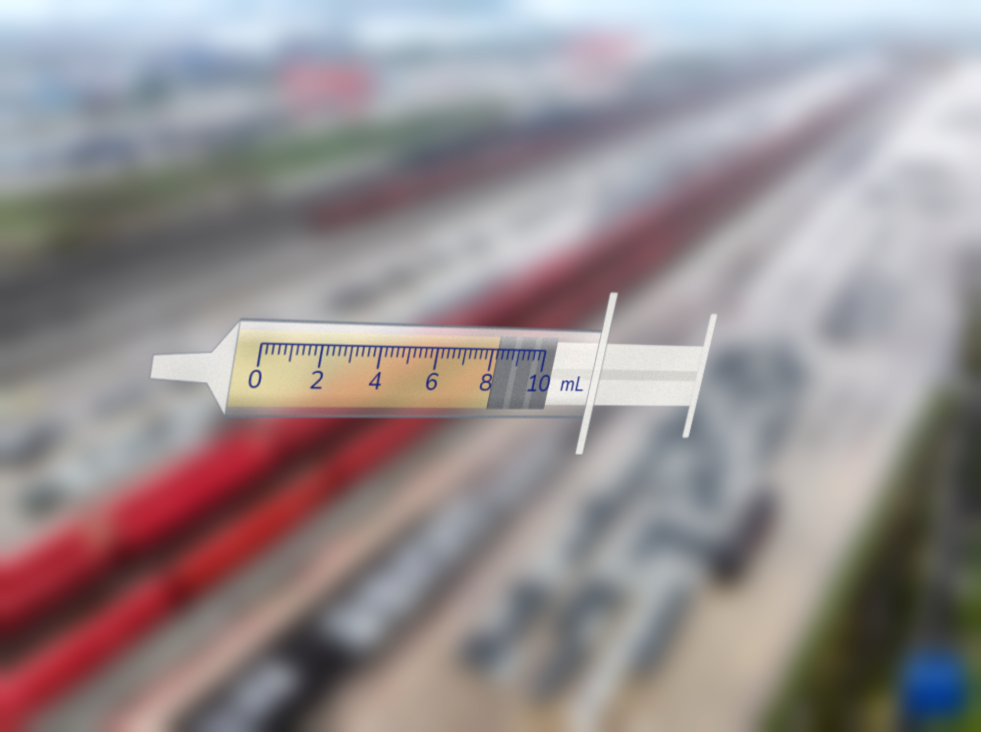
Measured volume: 8.2; mL
